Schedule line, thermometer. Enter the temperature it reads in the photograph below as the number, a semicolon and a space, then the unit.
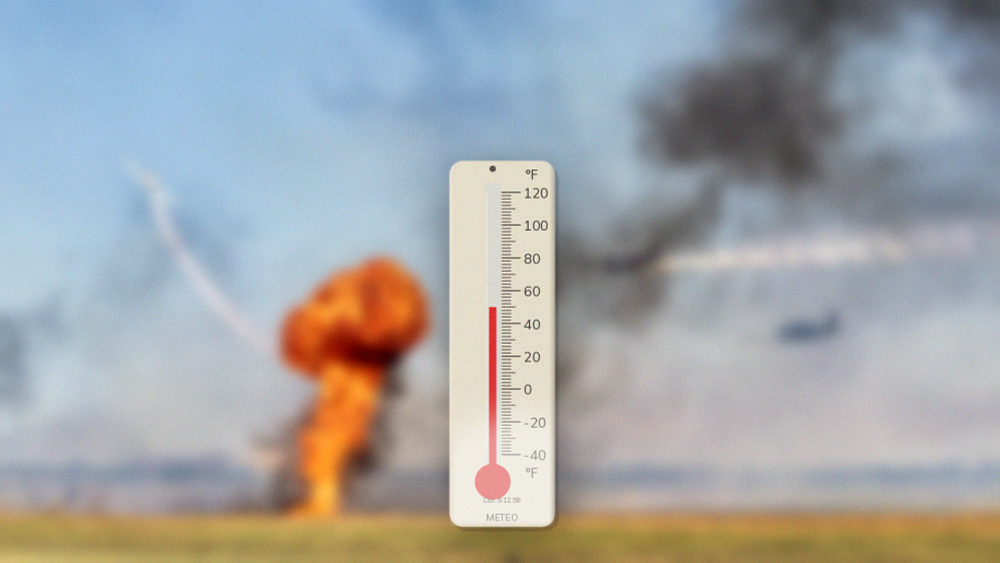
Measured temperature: 50; °F
